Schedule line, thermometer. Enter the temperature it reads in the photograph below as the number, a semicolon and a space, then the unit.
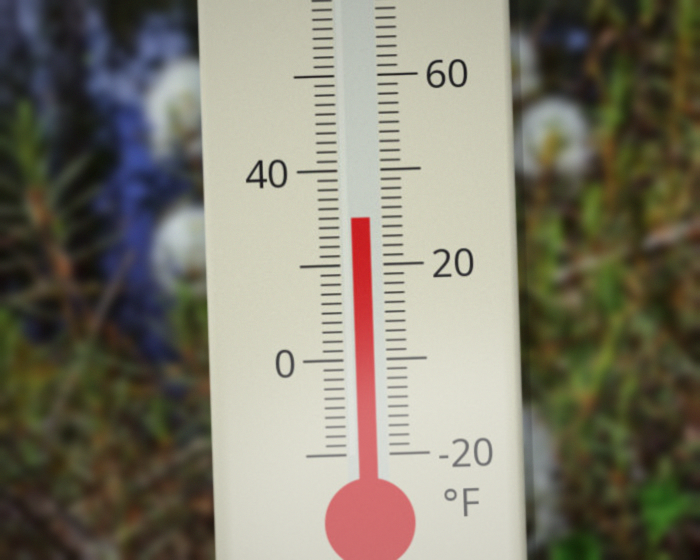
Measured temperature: 30; °F
